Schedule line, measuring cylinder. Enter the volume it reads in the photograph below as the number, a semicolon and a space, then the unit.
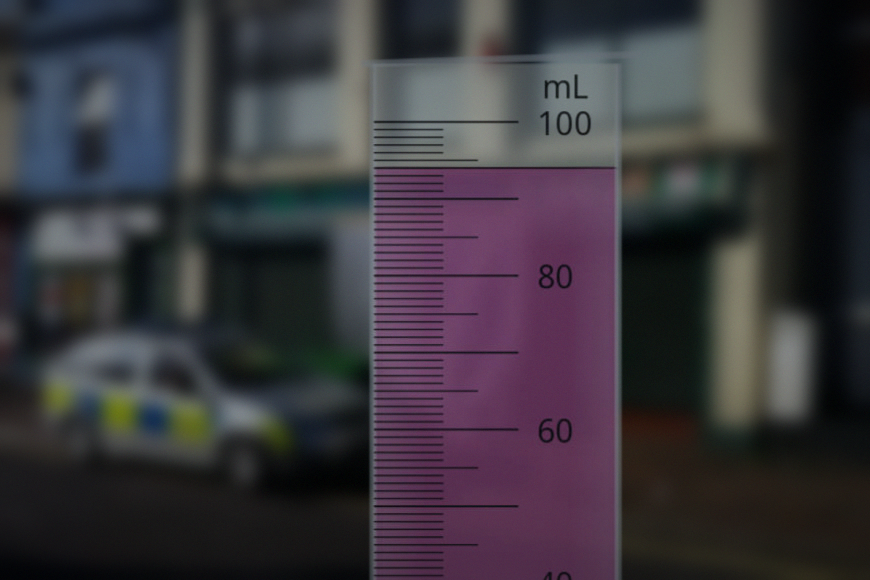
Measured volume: 94; mL
